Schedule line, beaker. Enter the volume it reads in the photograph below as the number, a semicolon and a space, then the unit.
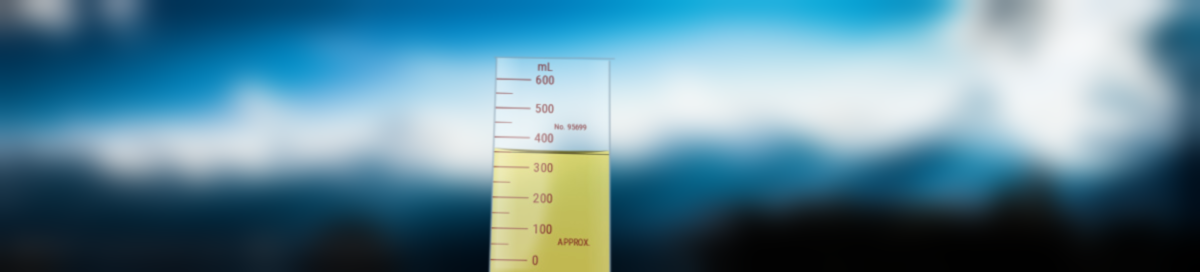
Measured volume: 350; mL
